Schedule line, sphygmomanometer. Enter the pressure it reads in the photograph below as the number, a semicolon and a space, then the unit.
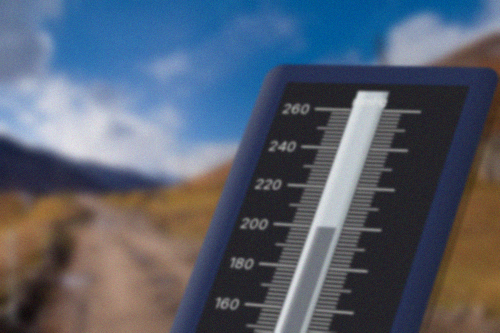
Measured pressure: 200; mmHg
